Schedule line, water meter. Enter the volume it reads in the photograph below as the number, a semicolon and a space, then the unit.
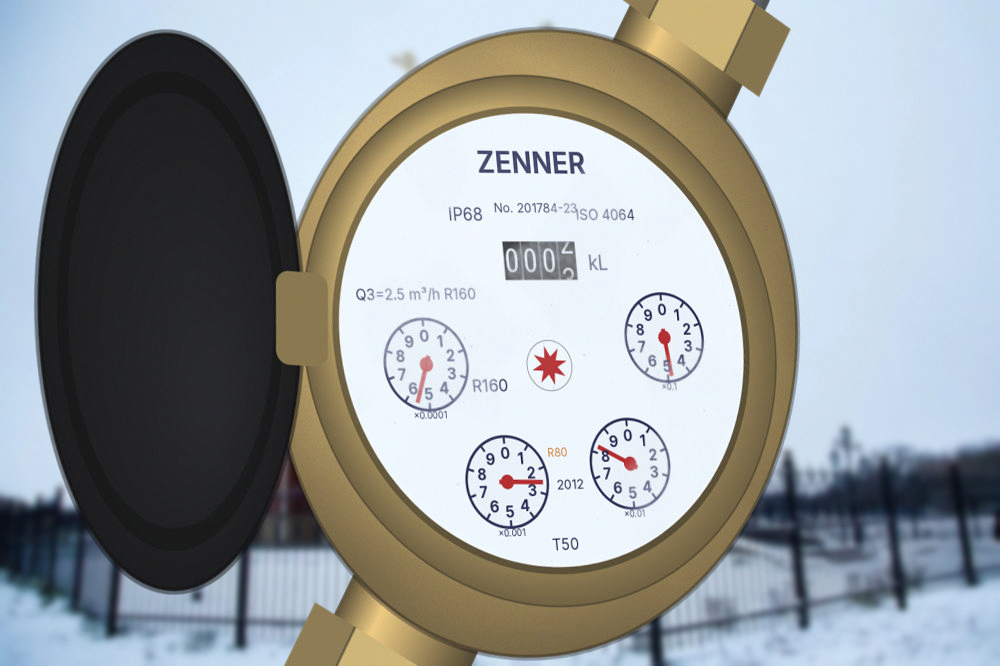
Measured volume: 2.4825; kL
